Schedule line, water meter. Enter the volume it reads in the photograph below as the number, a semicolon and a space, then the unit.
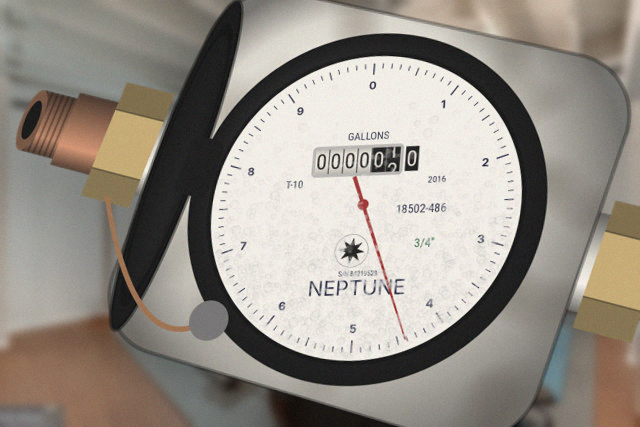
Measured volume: 14.4; gal
